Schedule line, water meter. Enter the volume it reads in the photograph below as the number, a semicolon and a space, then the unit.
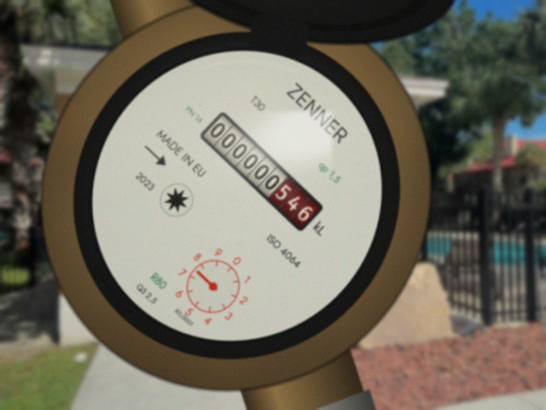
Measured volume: 0.5467; kL
